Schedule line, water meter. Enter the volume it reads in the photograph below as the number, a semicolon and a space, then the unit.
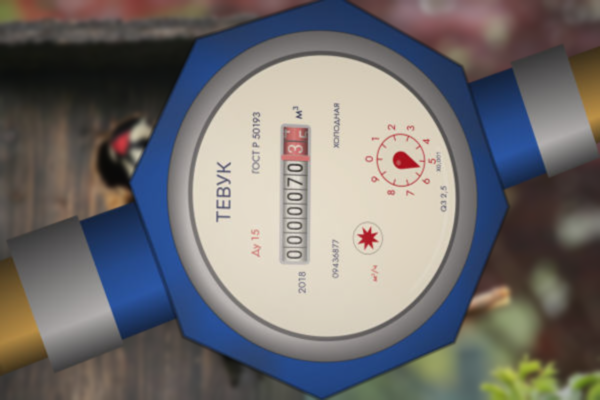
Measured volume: 70.345; m³
